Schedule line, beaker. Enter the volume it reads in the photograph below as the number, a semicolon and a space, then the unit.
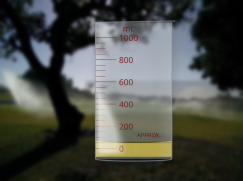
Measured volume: 50; mL
